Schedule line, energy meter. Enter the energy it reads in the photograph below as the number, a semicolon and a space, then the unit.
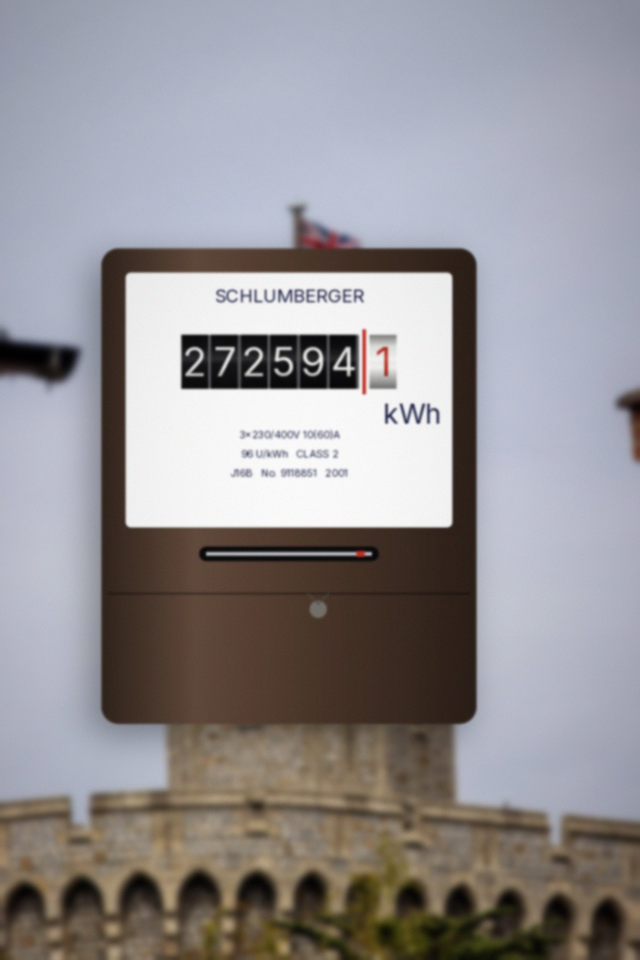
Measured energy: 272594.1; kWh
